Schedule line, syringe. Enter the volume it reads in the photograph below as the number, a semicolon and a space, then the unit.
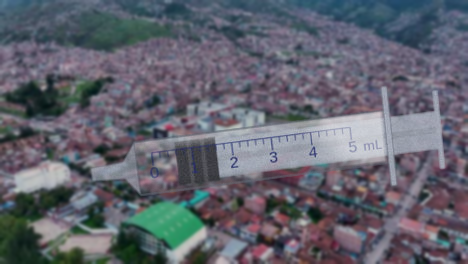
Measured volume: 0.6; mL
